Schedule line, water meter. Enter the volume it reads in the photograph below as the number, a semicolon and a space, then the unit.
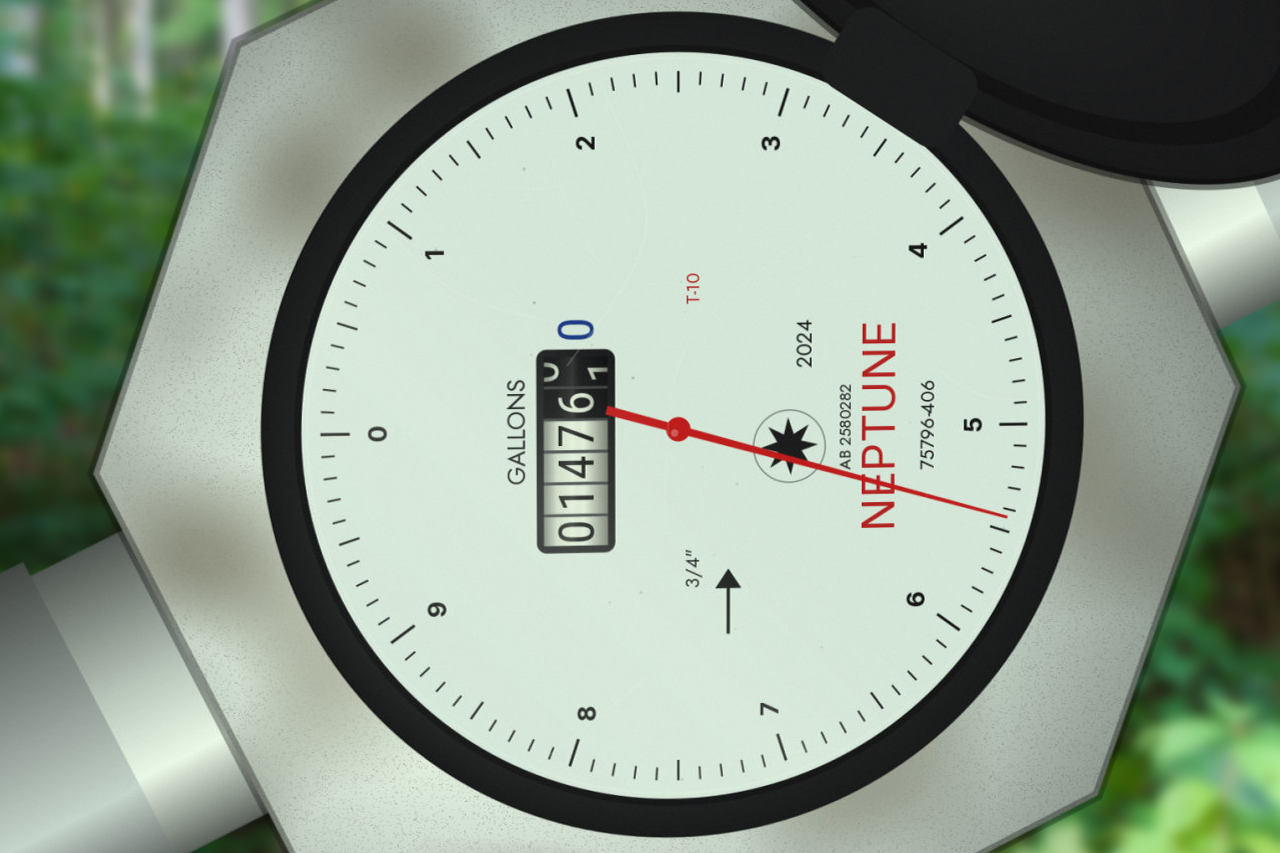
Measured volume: 147605.4; gal
